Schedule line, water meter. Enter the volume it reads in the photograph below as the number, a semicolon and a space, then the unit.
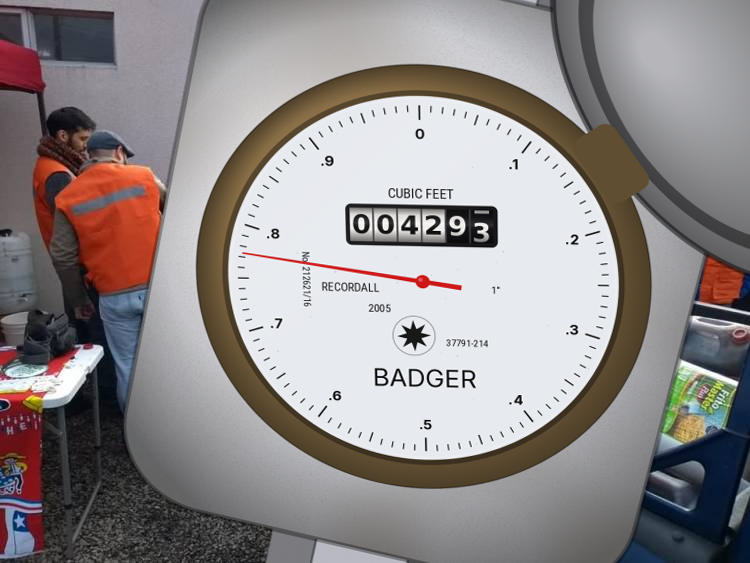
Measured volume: 4292.77; ft³
